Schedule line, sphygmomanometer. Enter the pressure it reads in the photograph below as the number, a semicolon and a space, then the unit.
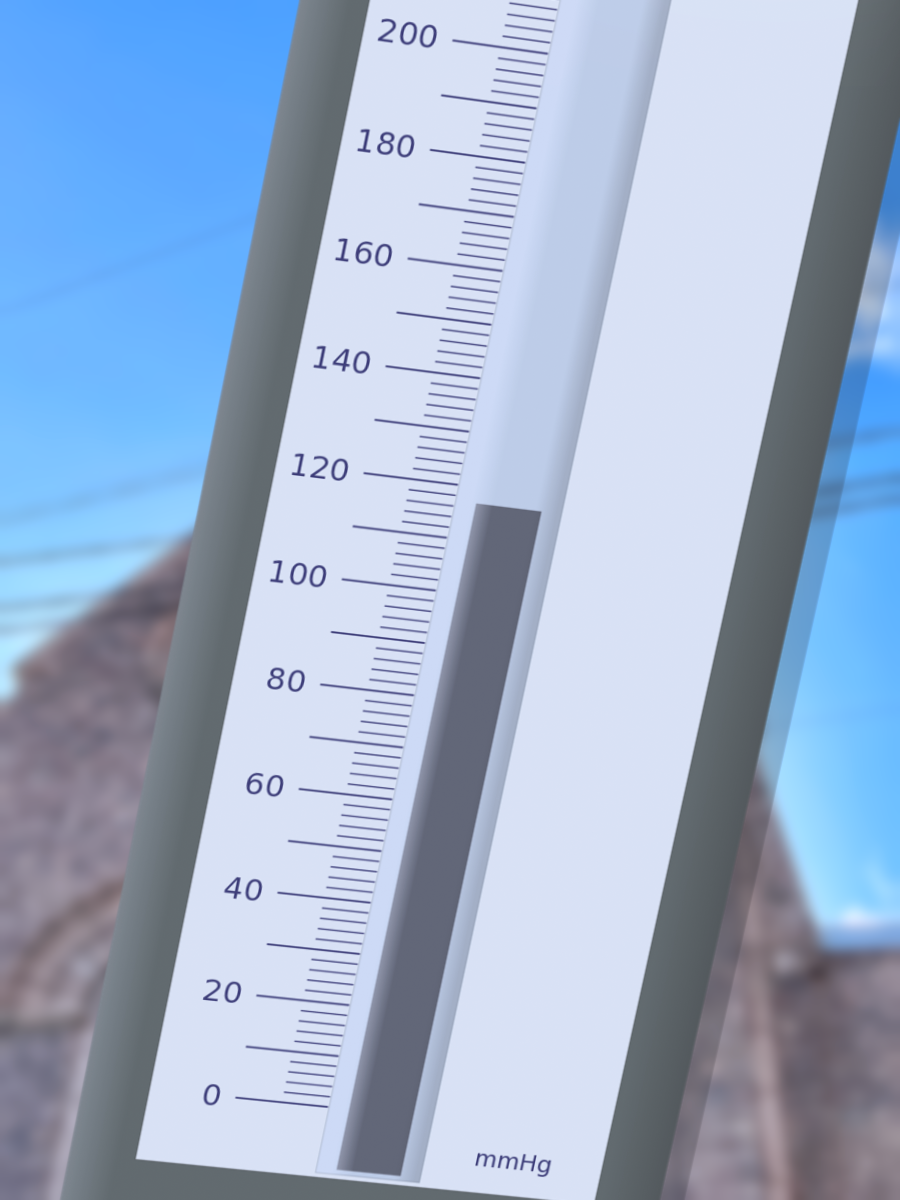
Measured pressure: 117; mmHg
